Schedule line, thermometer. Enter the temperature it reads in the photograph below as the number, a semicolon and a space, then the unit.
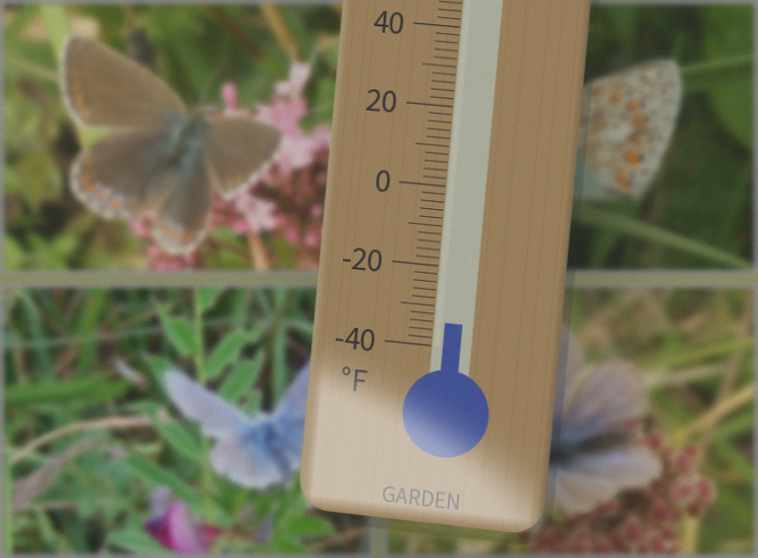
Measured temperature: -34; °F
